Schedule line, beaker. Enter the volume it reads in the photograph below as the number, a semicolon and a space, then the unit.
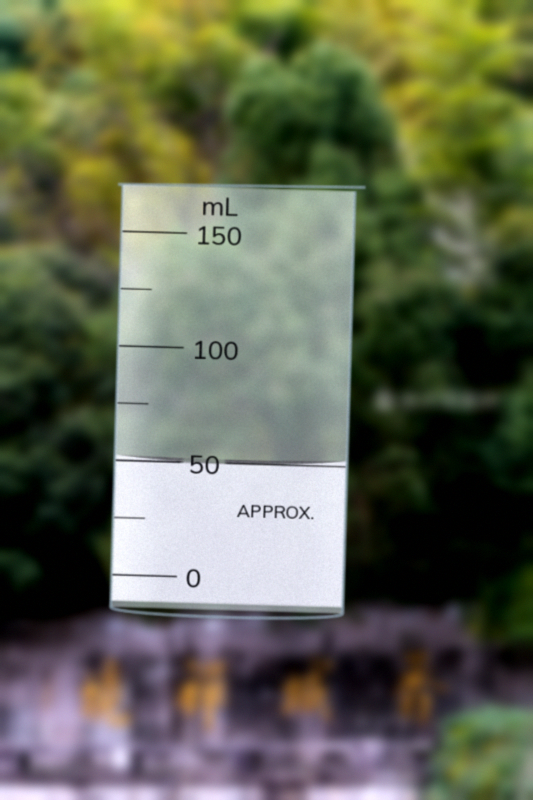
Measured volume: 50; mL
